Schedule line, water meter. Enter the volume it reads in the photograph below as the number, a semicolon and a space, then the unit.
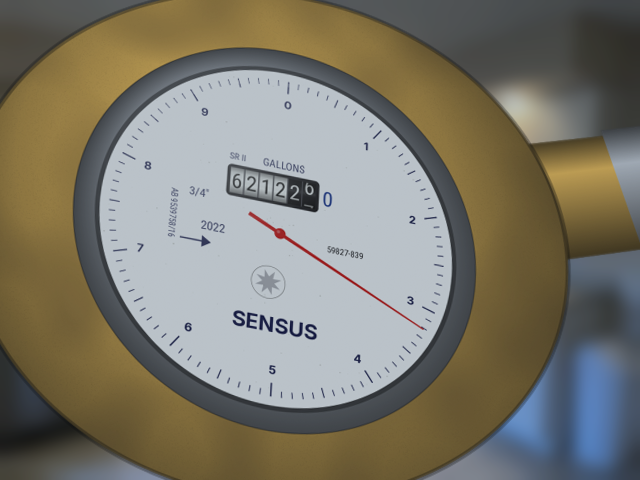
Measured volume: 6212263.2; gal
